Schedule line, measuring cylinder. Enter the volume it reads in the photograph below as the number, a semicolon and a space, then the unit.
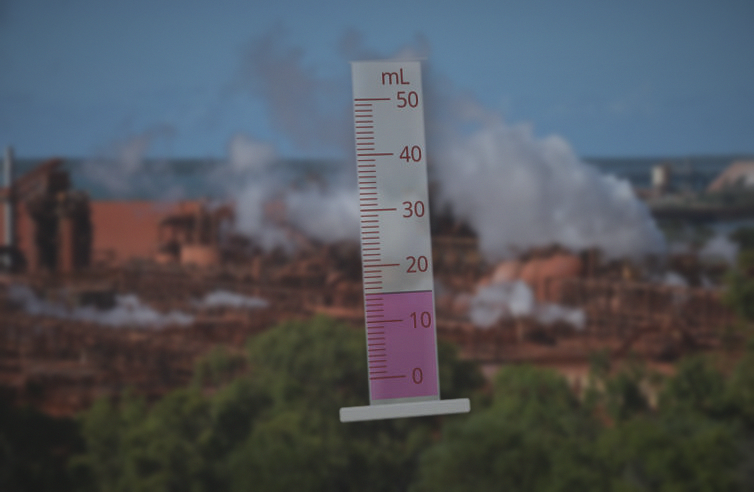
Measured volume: 15; mL
